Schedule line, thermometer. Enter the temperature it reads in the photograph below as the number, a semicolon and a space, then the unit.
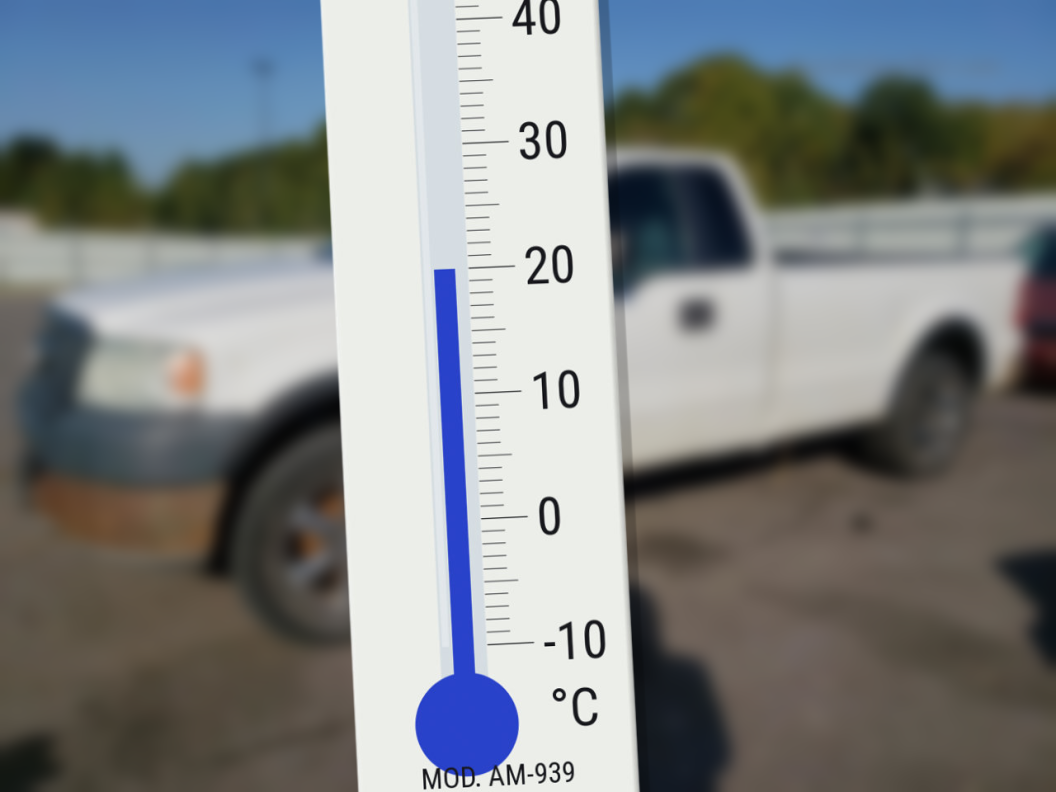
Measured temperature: 20; °C
